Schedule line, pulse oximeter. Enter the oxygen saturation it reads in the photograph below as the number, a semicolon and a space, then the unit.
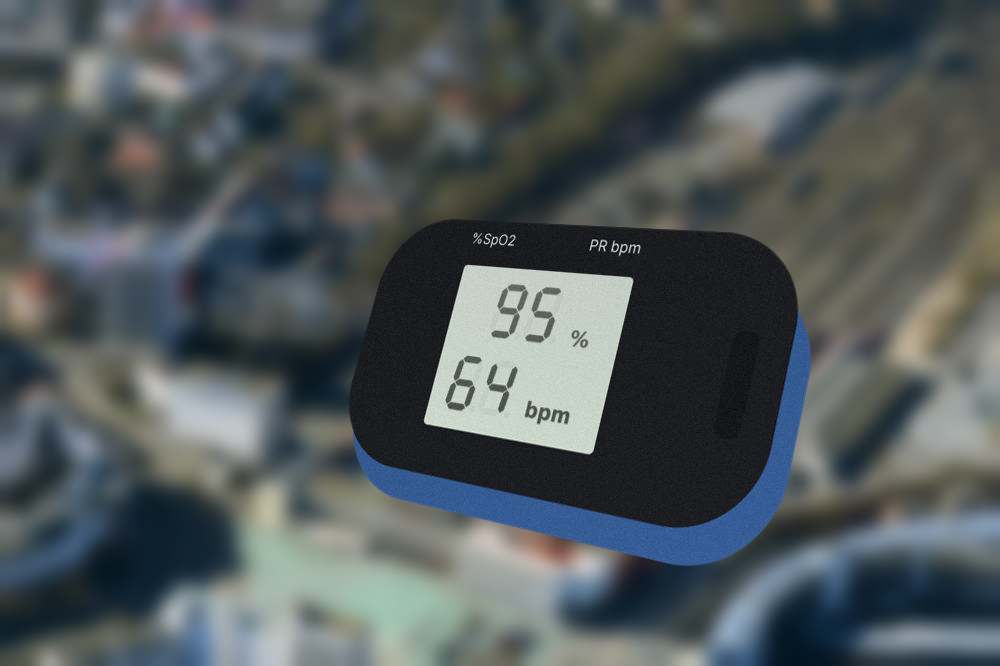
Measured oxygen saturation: 95; %
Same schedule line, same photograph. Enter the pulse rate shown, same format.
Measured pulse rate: 64; bpm
